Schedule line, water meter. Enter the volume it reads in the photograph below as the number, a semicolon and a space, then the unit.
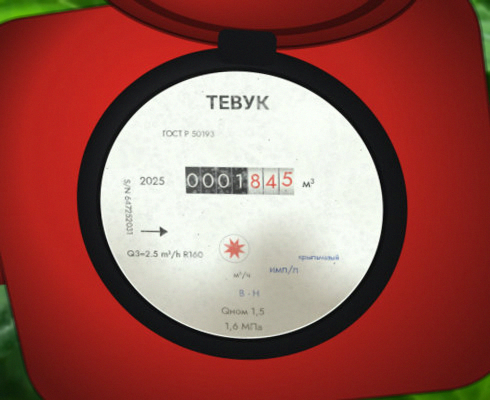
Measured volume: 1.845; m³
